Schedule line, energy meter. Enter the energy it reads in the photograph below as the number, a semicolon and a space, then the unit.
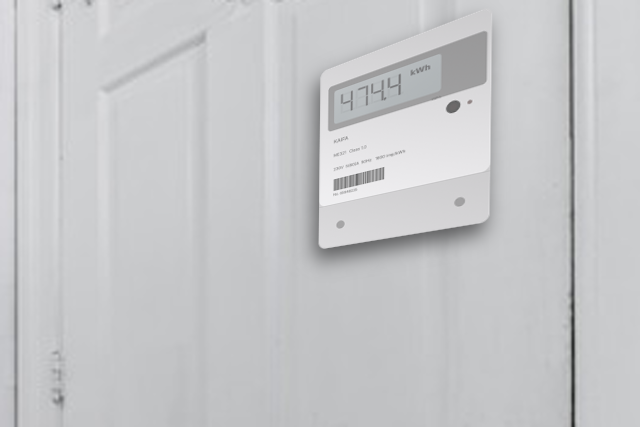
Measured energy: 474.4; kWh
